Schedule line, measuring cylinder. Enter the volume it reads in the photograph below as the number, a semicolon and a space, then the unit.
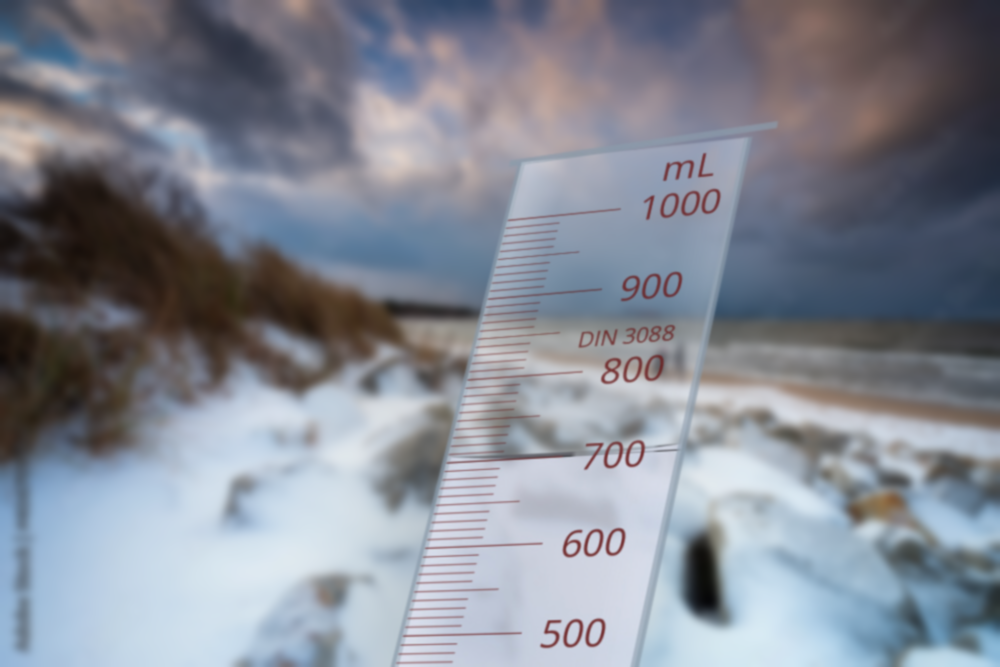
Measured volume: 700; mL
